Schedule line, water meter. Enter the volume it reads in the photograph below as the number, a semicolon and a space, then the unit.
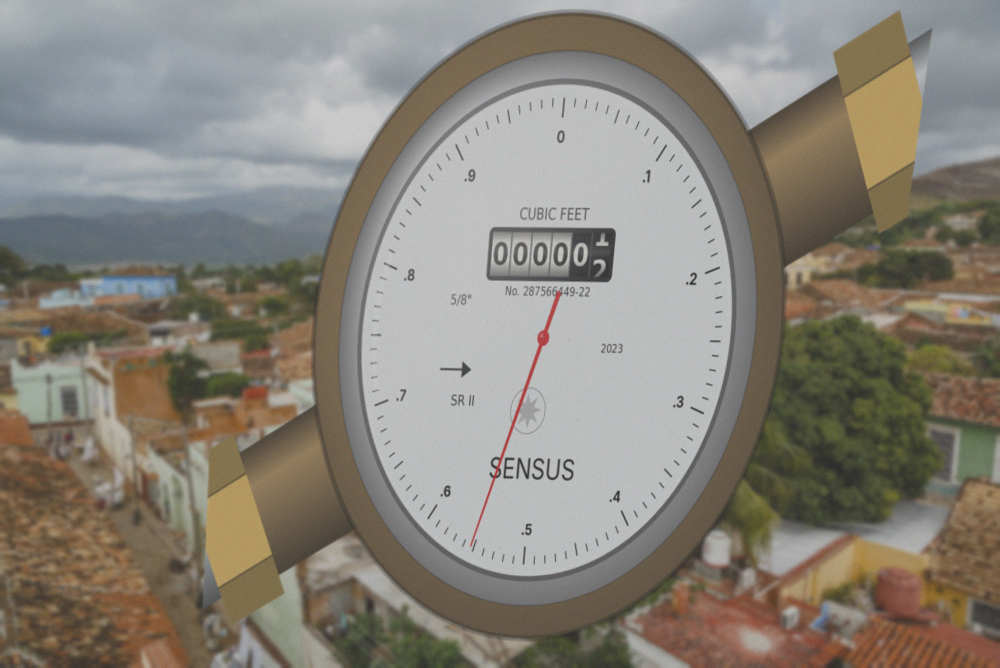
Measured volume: 1.55; ft³
